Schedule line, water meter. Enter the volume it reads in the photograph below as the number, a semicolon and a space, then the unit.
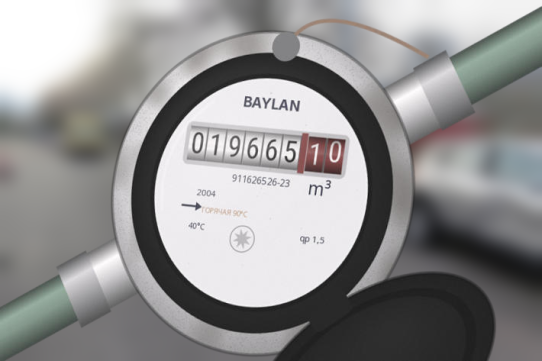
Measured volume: 19665.10; m³
